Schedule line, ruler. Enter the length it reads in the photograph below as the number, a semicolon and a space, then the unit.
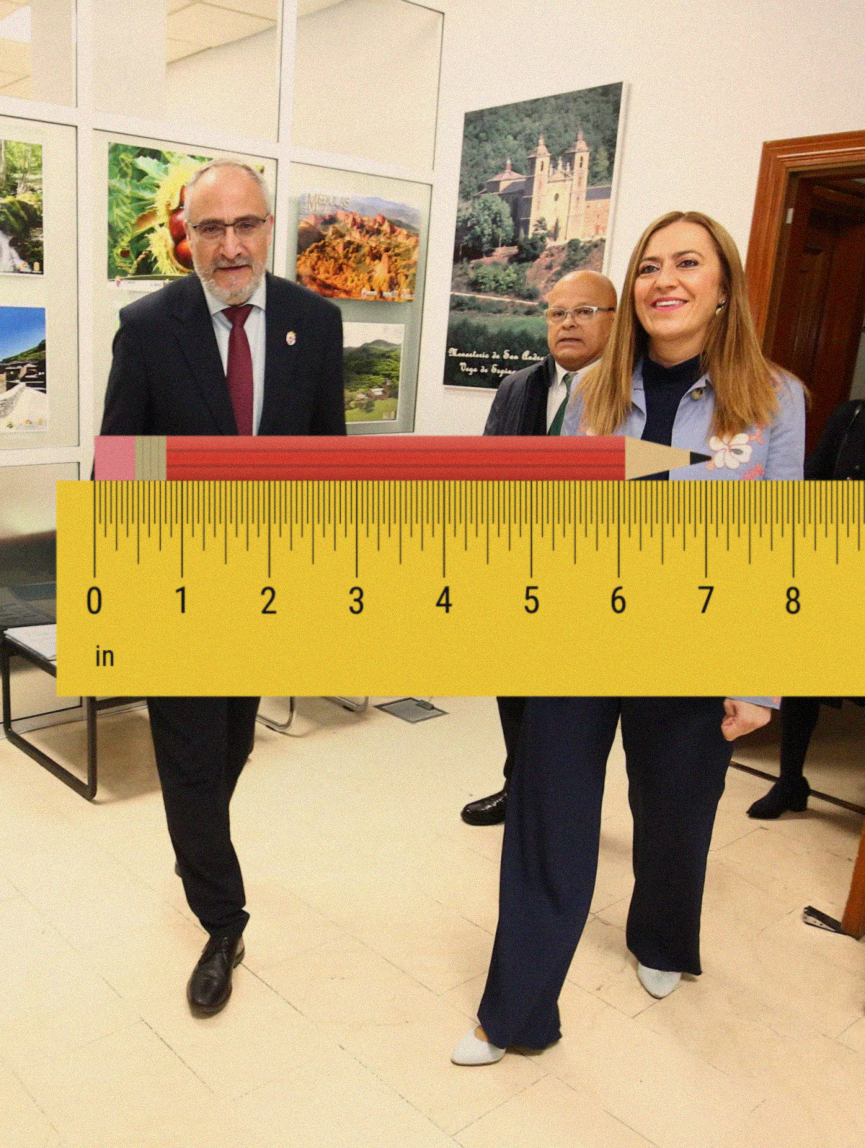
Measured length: 7.0625; in
